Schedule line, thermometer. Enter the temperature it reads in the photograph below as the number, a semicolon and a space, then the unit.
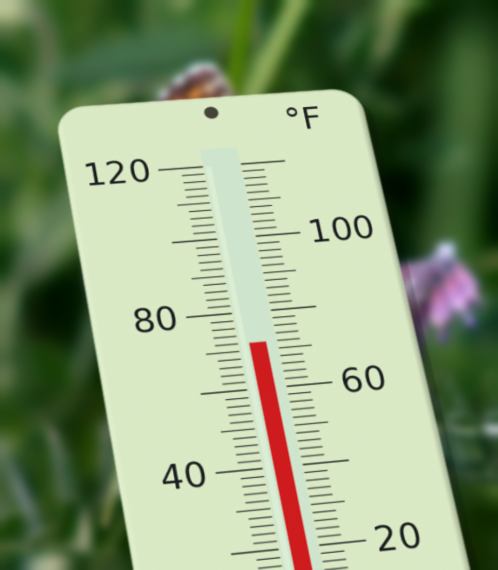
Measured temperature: 72; °F
